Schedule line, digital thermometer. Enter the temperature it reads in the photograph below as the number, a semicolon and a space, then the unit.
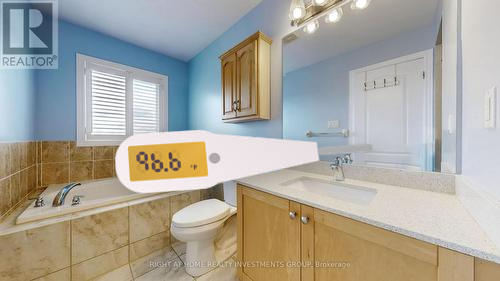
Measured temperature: 96.6; °F
